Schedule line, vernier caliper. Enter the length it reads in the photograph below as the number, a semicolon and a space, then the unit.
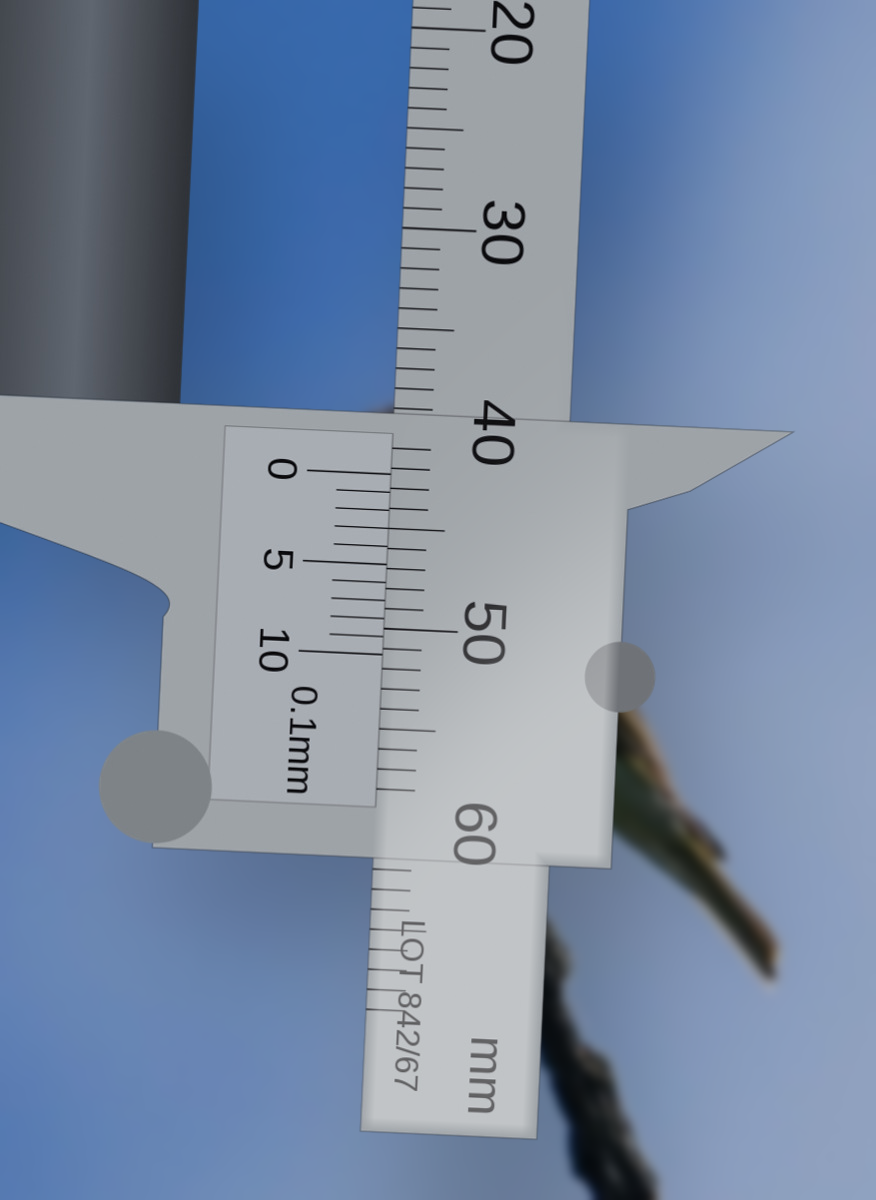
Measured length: 42.3; mm
